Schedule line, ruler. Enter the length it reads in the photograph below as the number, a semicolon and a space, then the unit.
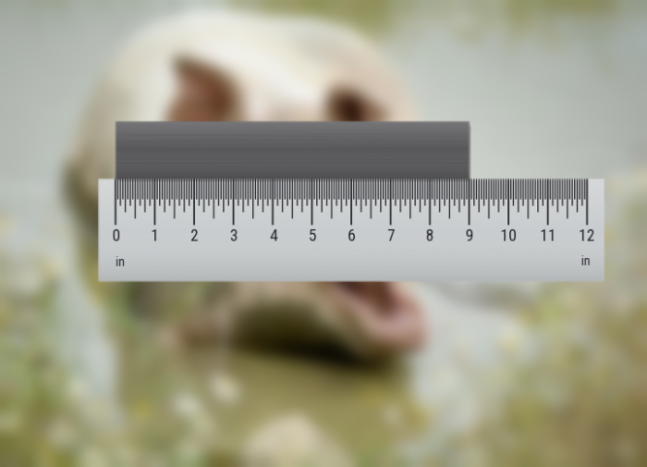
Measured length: 9; in
